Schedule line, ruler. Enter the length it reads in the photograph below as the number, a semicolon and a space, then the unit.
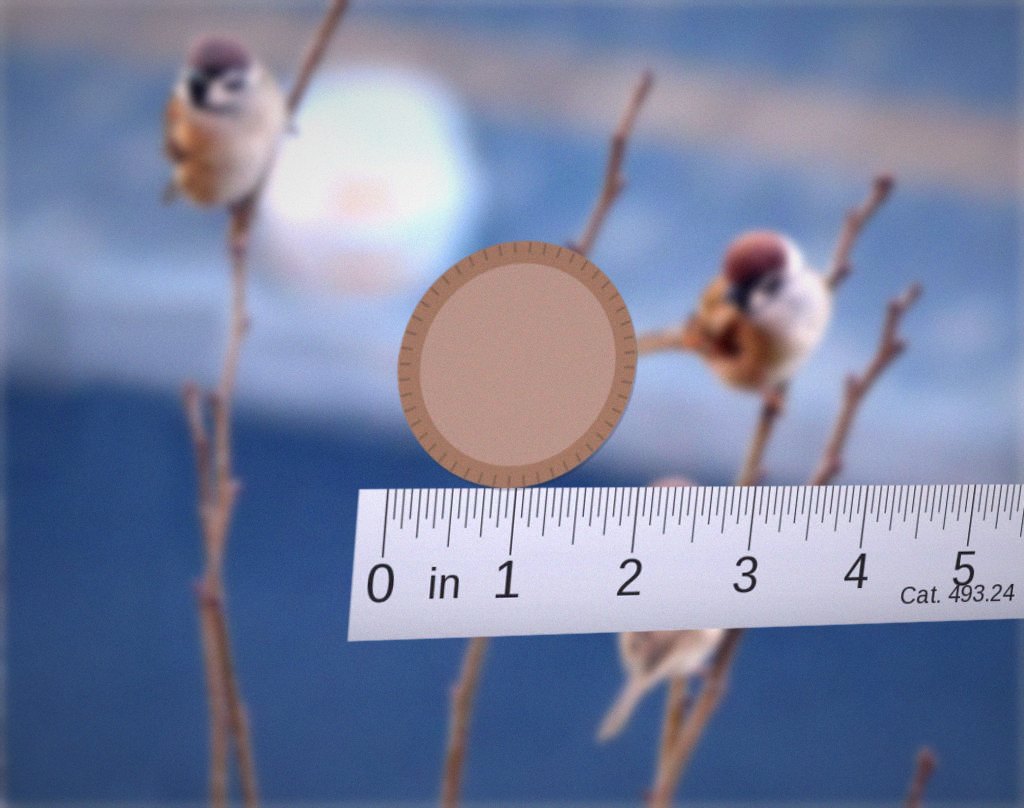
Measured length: 1.875; in
